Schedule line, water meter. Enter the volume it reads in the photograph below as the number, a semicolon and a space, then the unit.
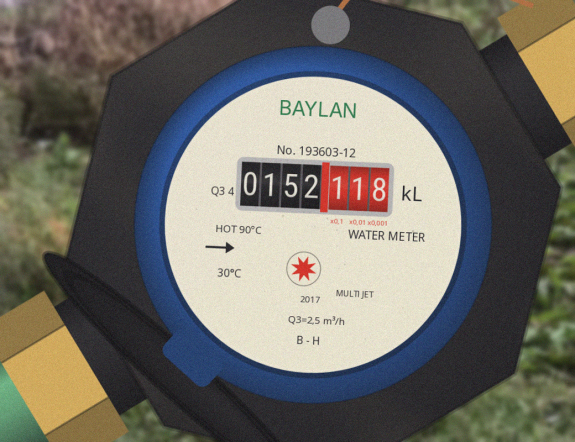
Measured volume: 152.118; kL
